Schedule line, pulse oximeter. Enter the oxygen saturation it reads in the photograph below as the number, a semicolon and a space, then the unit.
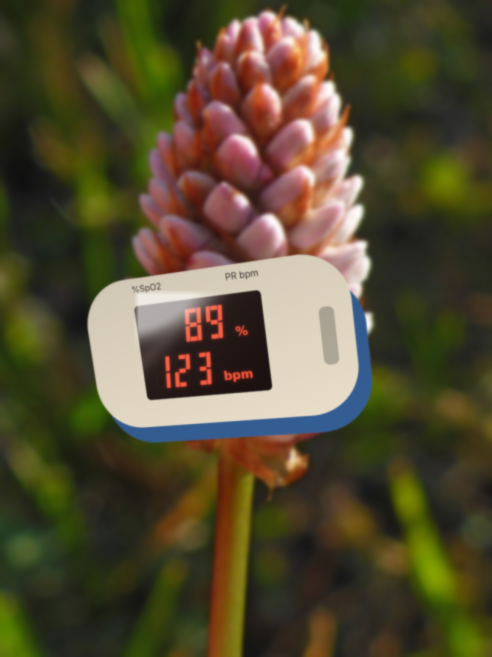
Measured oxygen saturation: 89; %
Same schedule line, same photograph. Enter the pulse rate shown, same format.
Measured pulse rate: 123; bpm
